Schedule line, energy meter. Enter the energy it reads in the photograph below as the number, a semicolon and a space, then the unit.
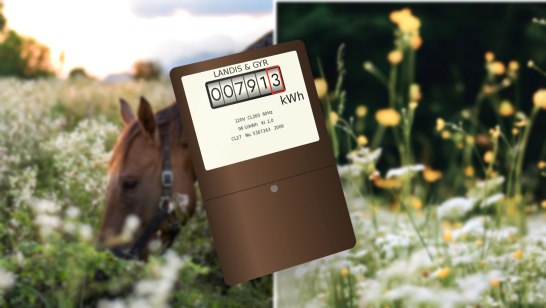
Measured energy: 791.3; kWh
